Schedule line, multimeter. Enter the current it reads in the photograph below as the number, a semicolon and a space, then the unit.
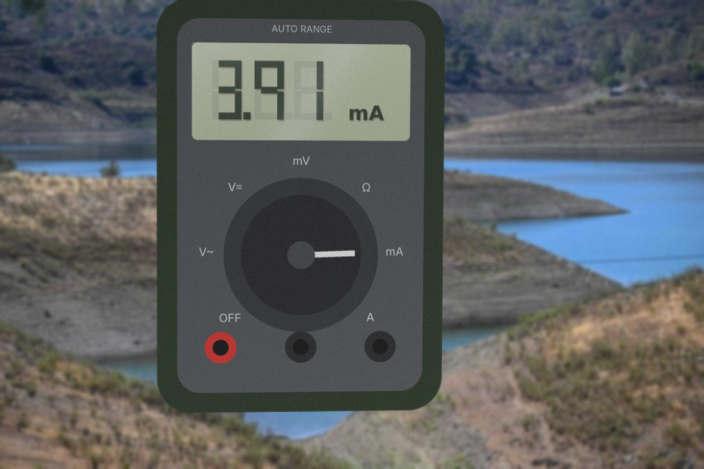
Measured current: 3.91; mA
